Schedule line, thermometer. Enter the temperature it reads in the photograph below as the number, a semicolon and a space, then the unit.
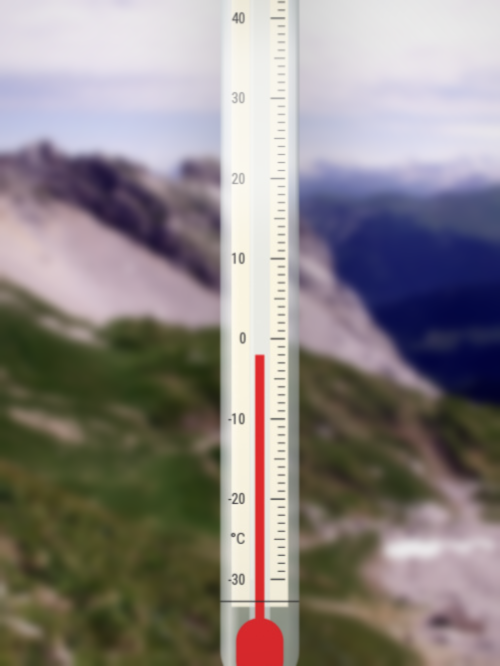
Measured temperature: -2; °C
